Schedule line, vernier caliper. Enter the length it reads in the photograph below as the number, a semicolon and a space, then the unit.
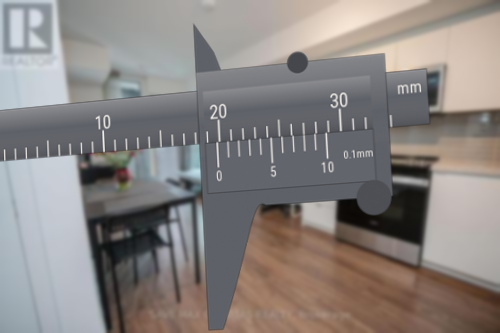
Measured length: 19.8; mm
